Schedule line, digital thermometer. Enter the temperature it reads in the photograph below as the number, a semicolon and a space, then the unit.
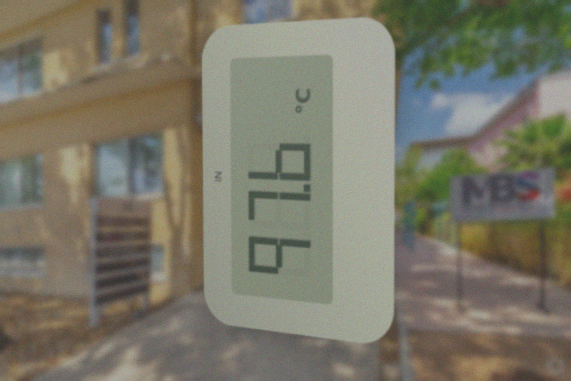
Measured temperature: 97.6; °C
